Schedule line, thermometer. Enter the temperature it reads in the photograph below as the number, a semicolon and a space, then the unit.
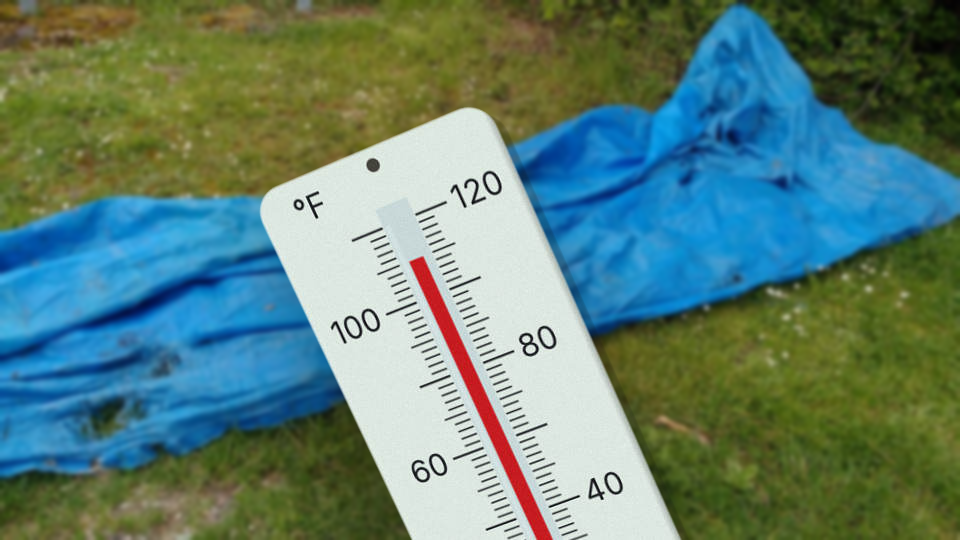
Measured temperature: 110; °F
